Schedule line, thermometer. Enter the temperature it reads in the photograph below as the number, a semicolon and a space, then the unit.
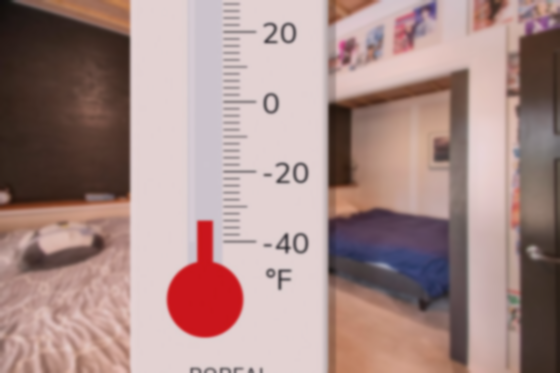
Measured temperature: -34; °F
